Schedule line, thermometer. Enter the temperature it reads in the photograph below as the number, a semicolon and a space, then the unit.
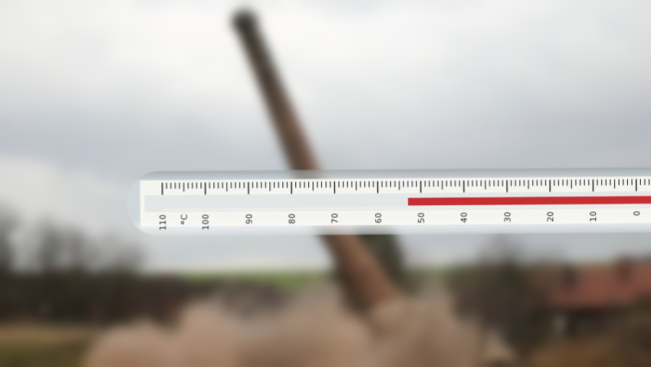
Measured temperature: 53; °C
